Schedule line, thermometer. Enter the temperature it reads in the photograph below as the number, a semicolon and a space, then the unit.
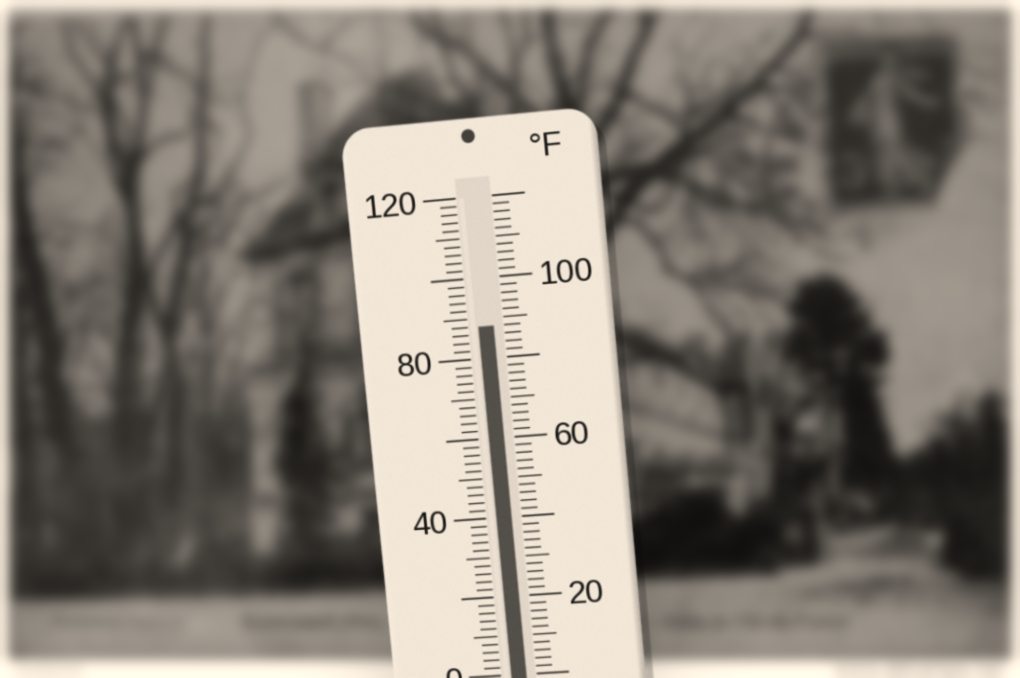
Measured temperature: 88; °F
